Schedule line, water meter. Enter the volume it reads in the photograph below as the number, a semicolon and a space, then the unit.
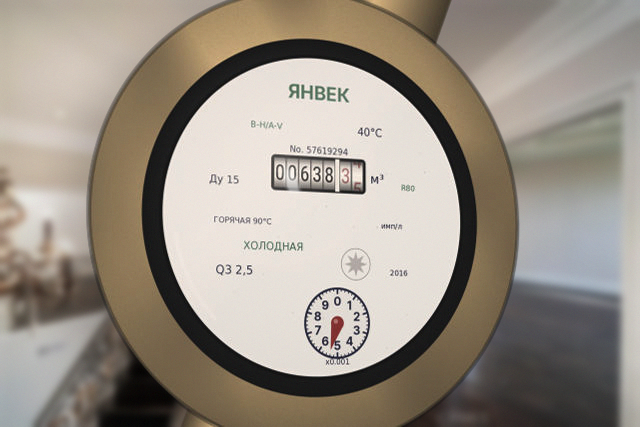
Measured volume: 638.345; m³
